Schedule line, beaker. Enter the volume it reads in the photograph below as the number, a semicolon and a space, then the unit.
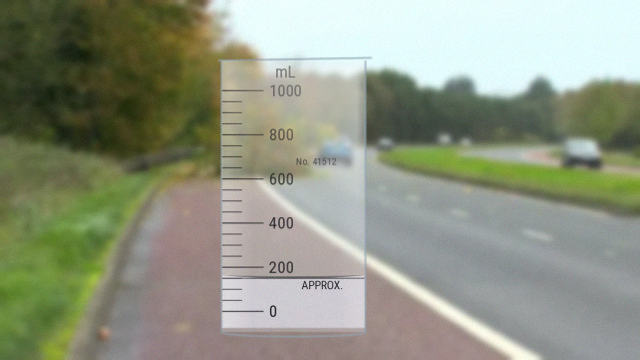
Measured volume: 150; mL
